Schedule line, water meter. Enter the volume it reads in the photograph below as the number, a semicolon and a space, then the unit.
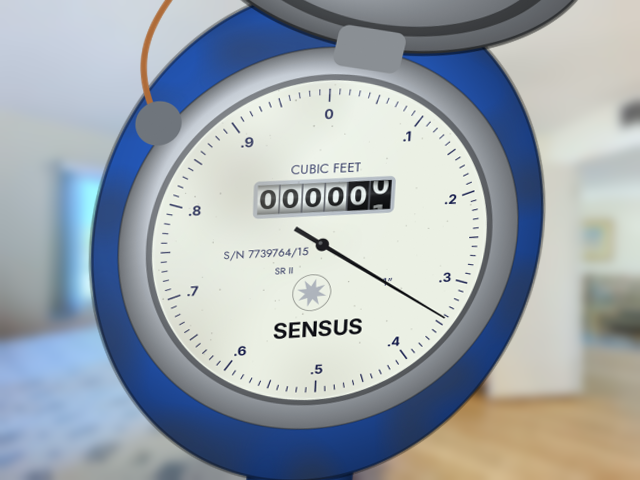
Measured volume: 0.34; ft³
